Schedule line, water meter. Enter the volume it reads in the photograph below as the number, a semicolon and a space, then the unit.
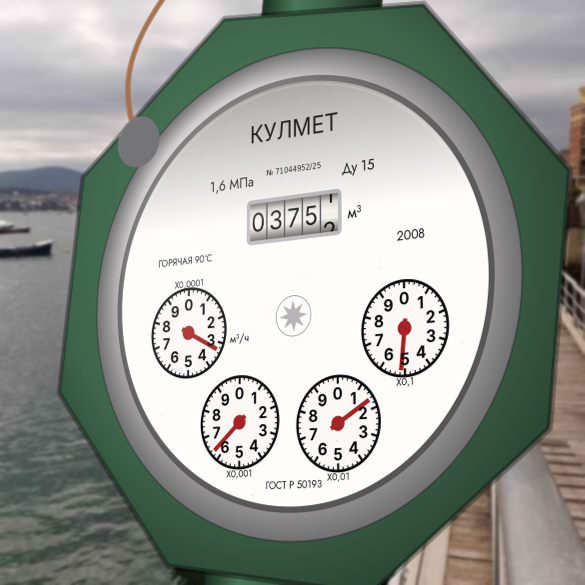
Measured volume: 3751.5163; m³
